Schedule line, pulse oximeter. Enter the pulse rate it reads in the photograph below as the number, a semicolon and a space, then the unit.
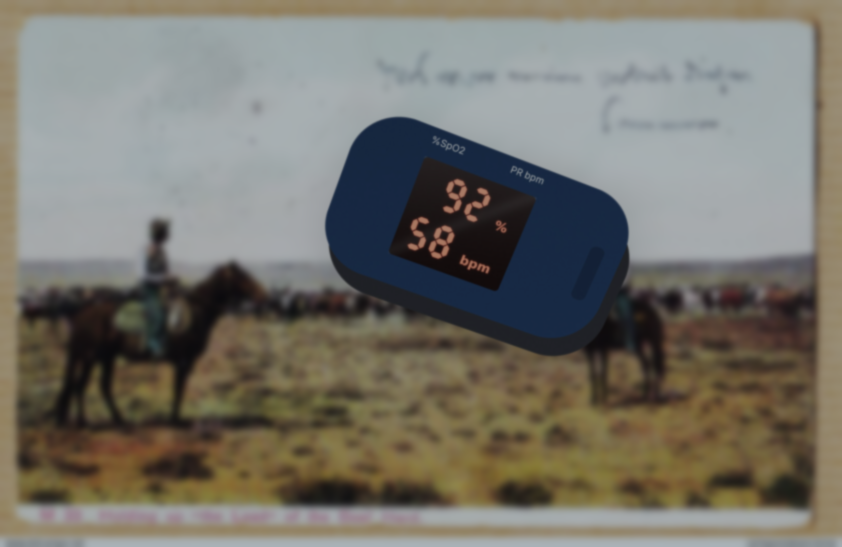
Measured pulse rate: 58; bpm
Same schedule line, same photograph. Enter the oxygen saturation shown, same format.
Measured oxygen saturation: 92; %
